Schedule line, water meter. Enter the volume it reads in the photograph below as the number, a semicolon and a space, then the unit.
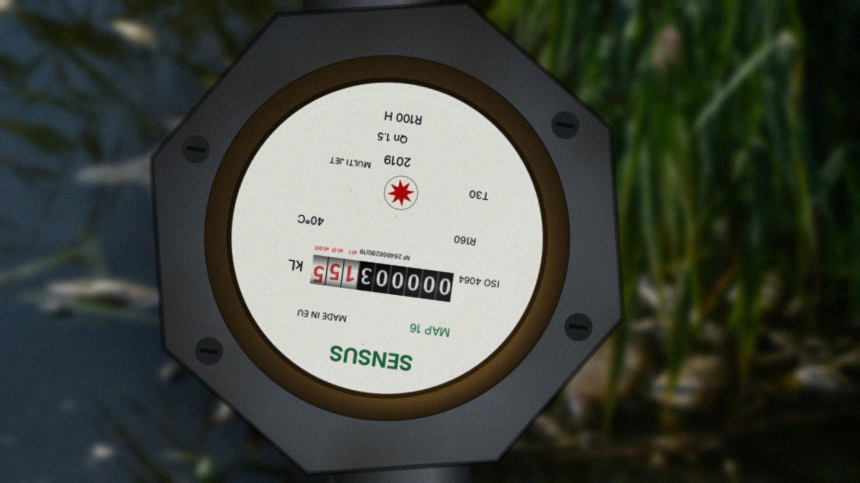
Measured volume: 3.155; kL
